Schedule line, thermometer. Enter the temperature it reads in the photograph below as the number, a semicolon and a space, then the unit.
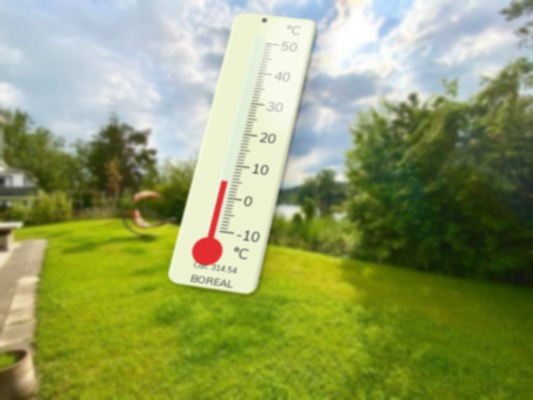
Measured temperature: 5; °C
